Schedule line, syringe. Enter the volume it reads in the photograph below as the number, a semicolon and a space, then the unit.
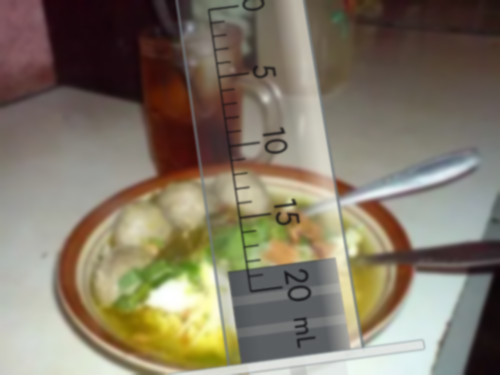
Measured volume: 18.5; mL
